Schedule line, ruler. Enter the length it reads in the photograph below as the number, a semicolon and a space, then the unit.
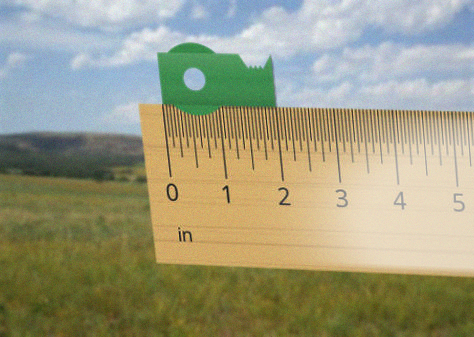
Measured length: 2; in
